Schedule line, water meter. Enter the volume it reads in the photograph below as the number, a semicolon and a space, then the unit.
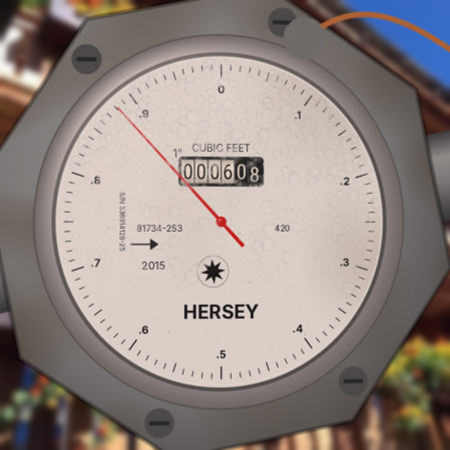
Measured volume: 607.88; ft³
